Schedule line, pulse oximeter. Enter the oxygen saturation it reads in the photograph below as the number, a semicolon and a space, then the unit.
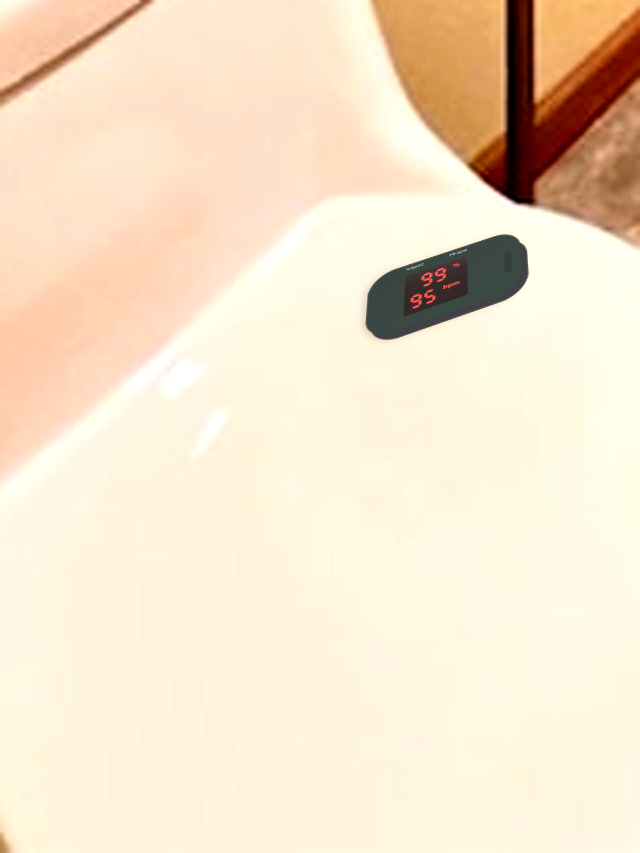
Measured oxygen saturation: 99; %
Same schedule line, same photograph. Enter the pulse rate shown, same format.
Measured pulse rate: 95; bpm
